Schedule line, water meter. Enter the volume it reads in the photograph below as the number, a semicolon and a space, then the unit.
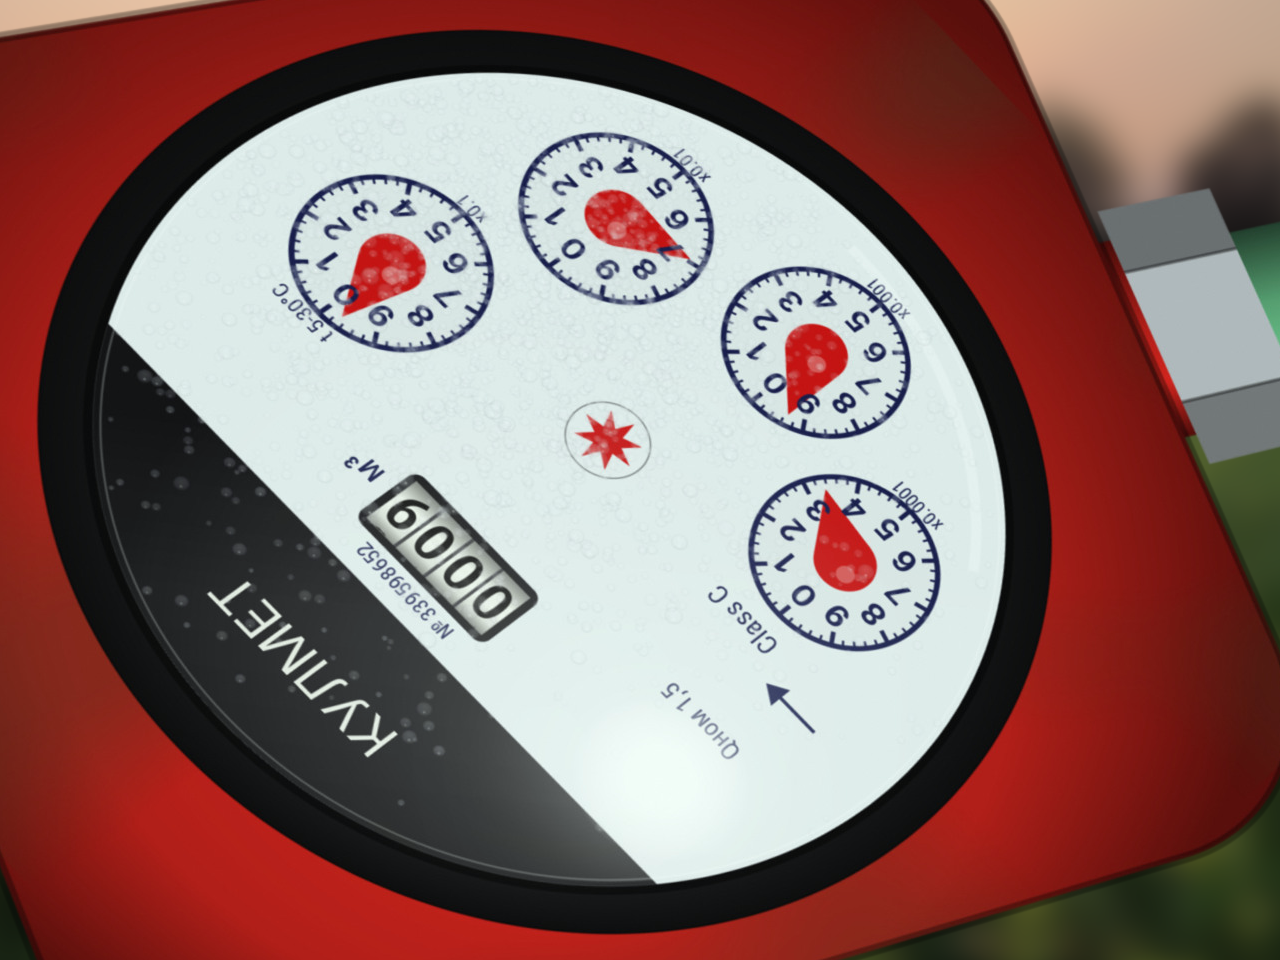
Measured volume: 8.9693; m³
